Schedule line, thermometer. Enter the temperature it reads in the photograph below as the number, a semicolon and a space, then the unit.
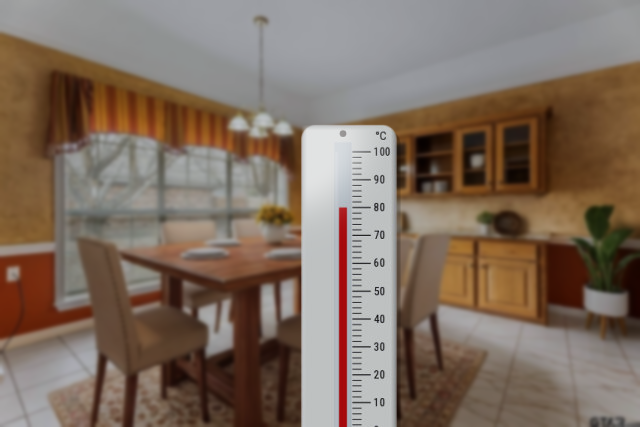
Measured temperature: 80; °C
